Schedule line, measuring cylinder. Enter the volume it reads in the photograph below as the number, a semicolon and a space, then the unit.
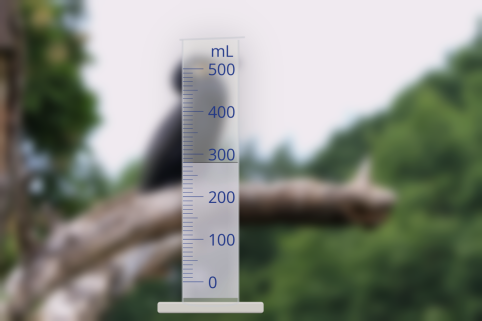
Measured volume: 280; mL
